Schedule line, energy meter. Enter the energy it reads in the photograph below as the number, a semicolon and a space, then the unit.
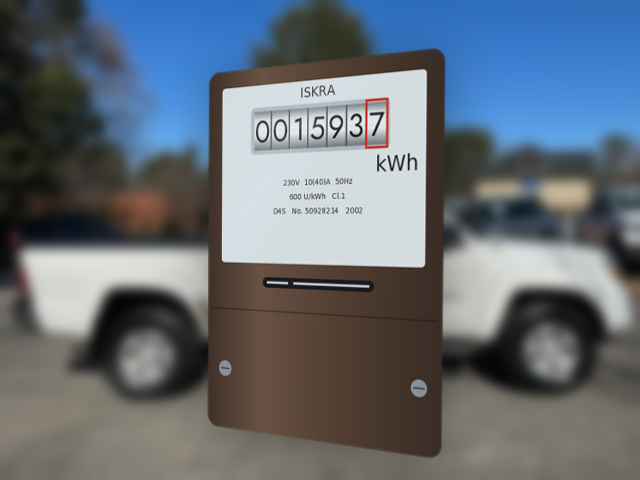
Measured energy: 1593.7; kWh
